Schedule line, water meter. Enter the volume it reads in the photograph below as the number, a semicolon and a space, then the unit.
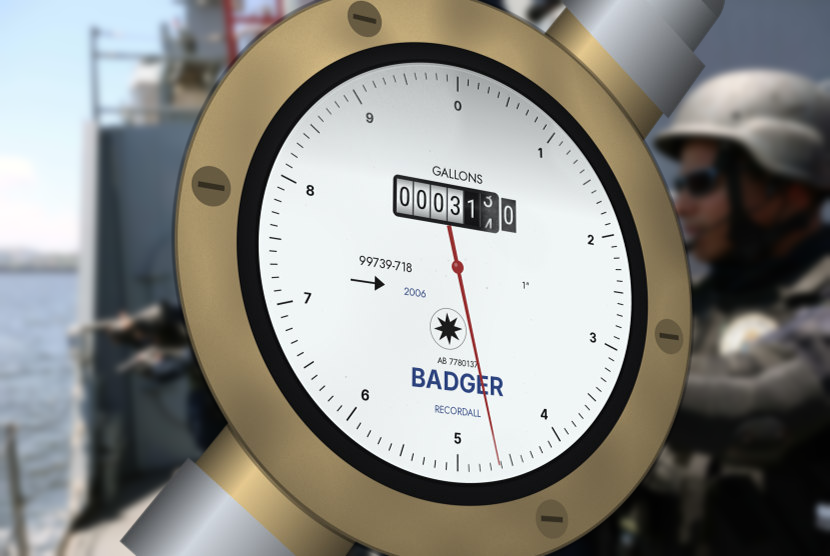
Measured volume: 3134.6; gal
